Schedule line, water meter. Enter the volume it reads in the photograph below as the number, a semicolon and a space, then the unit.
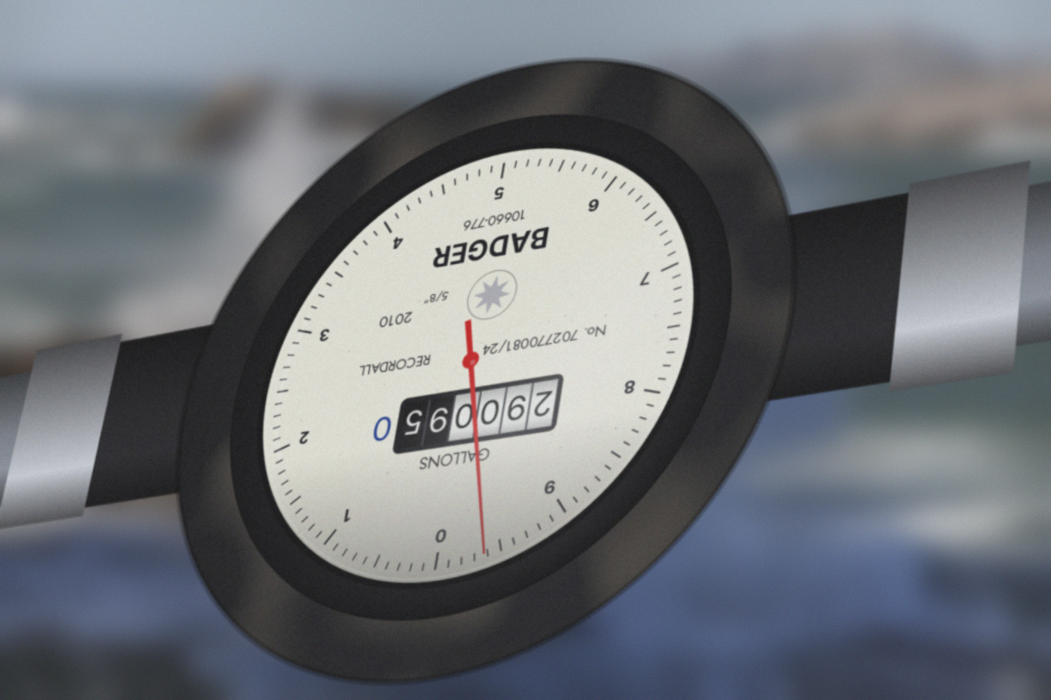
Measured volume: 2900949.6; gal
